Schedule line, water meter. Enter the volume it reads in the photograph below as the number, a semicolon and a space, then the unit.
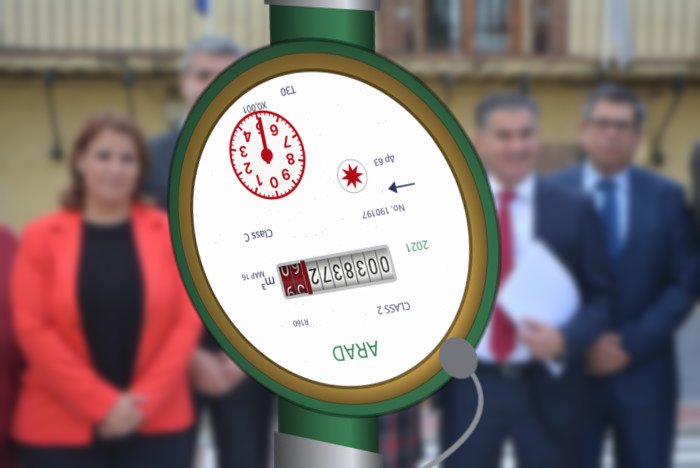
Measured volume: 38372.595; m³
